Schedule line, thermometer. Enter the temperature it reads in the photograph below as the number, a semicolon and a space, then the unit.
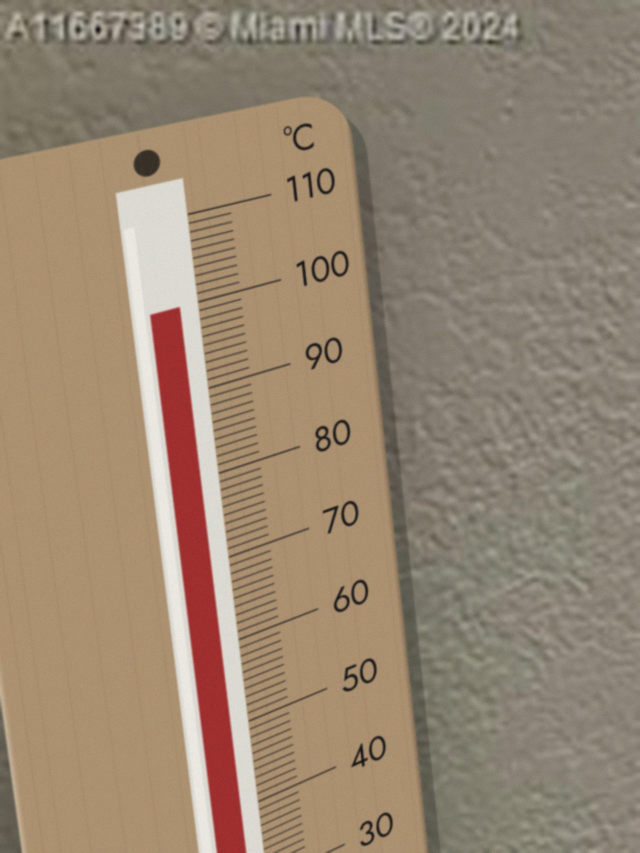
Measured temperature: 100; °C
